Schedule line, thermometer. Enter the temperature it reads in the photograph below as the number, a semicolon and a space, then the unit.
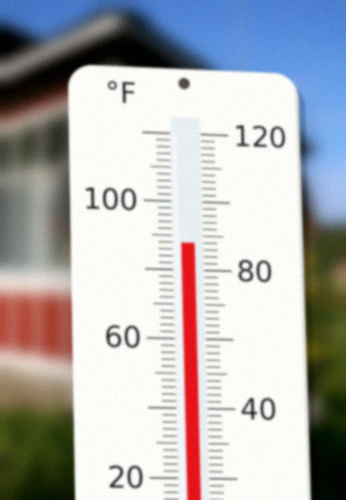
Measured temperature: 88; °F
